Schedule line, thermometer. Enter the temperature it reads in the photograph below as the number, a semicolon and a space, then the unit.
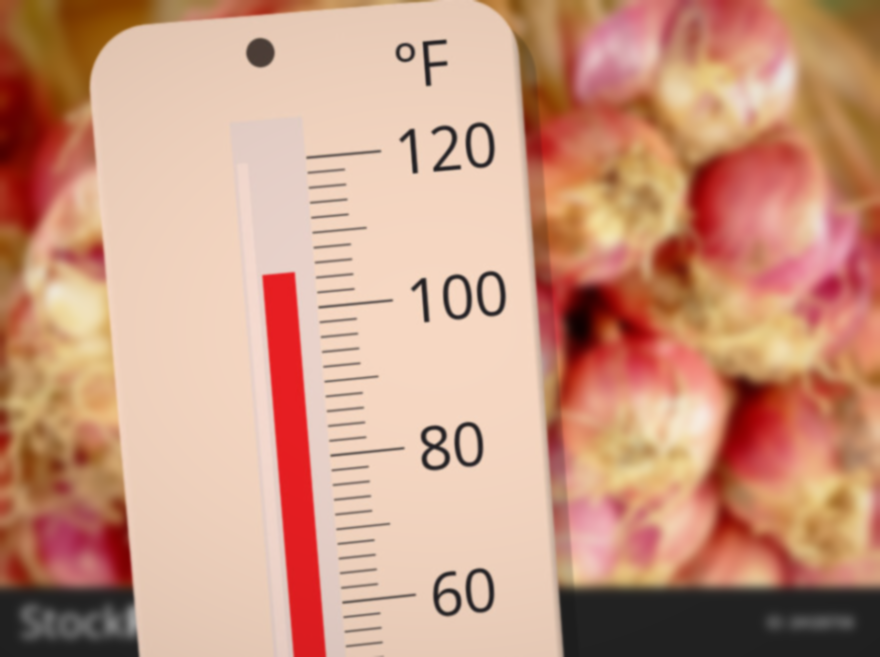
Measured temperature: 105; °F
